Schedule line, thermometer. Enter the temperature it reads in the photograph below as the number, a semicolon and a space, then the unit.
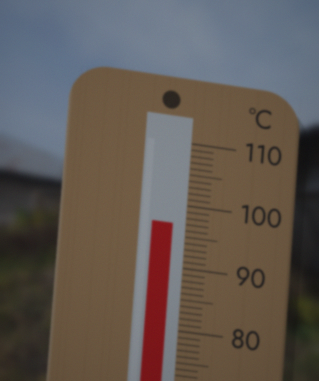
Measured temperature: 97; °C
